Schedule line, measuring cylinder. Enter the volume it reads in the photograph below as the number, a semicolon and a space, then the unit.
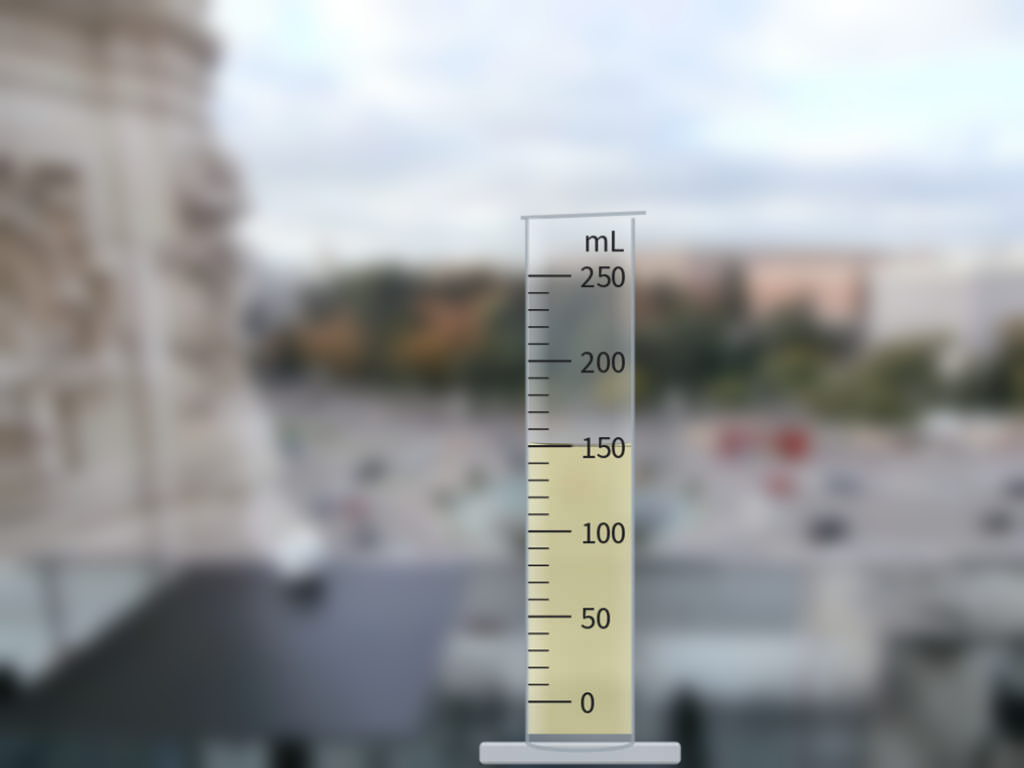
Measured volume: 150; mL
